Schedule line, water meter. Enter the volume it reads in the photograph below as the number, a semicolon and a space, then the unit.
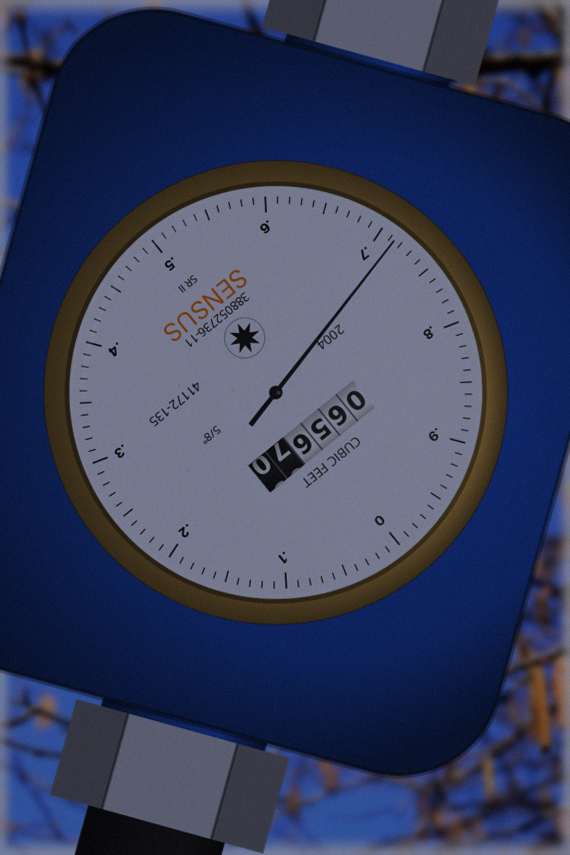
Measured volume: 65669.71; ft³
